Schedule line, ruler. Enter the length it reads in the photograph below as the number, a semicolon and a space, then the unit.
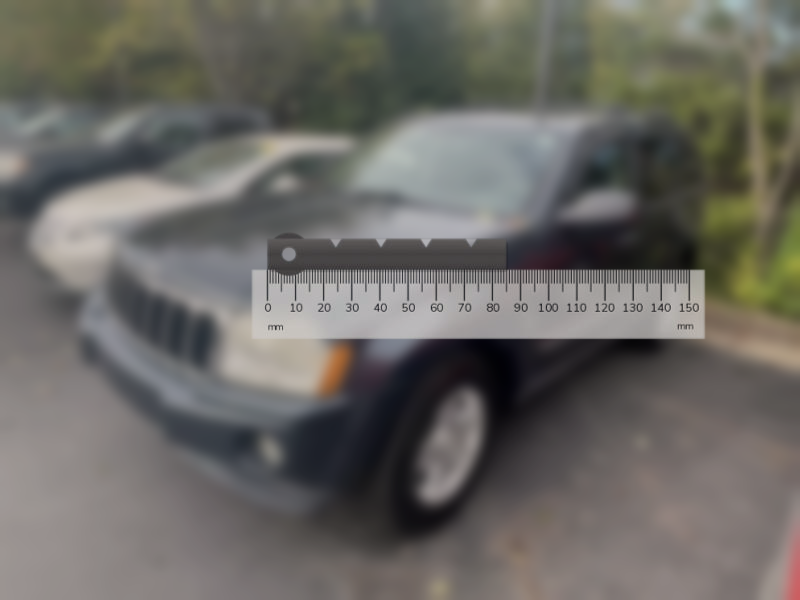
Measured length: 85; mm
